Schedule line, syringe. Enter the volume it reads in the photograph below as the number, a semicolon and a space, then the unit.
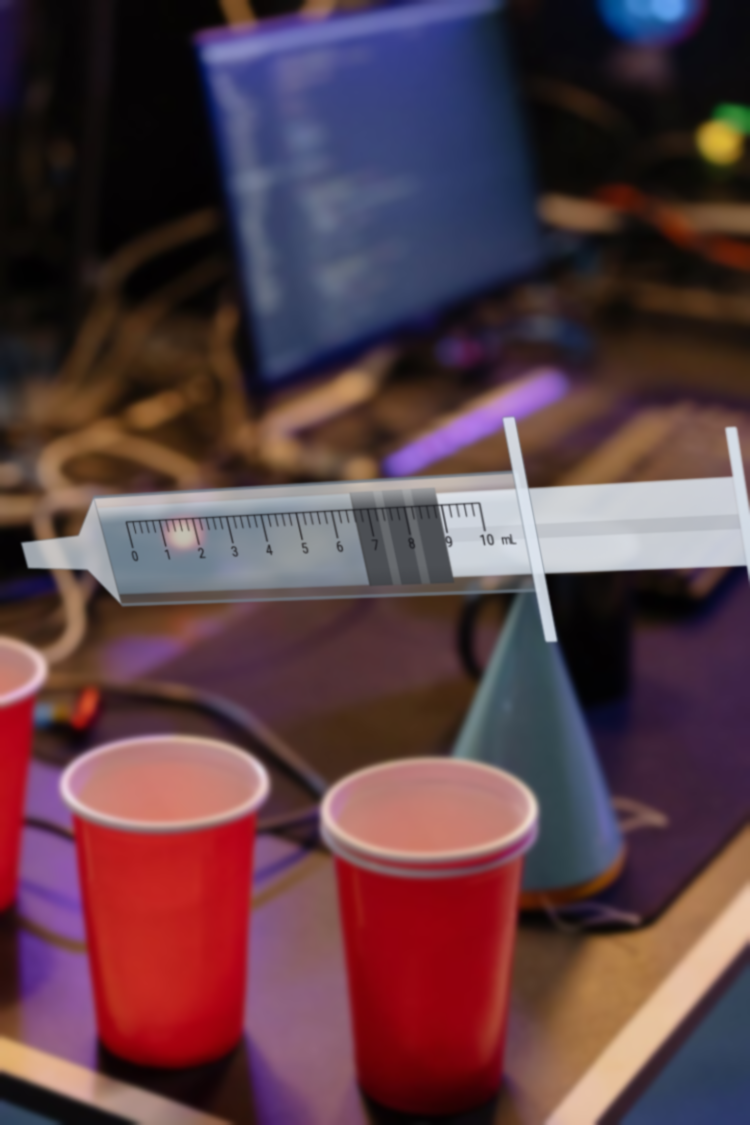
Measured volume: 6.6; mL
